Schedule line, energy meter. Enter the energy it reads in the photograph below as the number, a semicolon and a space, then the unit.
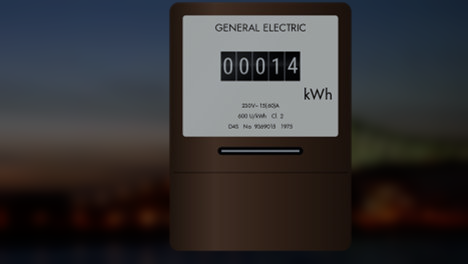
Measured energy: 14; kWh
